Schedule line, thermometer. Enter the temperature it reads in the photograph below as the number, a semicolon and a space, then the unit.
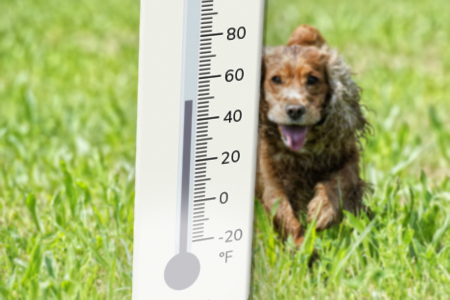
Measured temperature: 50; °F
